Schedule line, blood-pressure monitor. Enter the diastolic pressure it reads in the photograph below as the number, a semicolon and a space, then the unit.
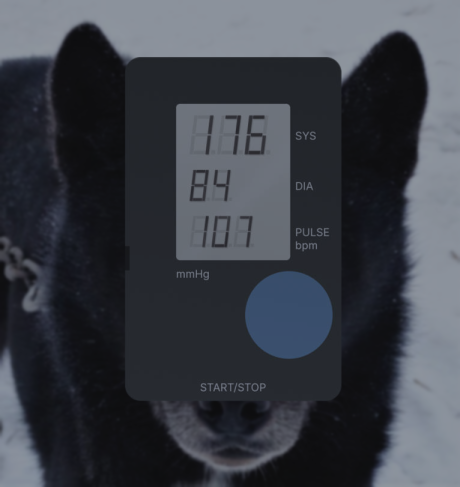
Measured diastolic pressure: 84; mmHg
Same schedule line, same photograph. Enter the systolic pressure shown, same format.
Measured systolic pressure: 176; mmHg
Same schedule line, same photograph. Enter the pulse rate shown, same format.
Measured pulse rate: 107; bpm
